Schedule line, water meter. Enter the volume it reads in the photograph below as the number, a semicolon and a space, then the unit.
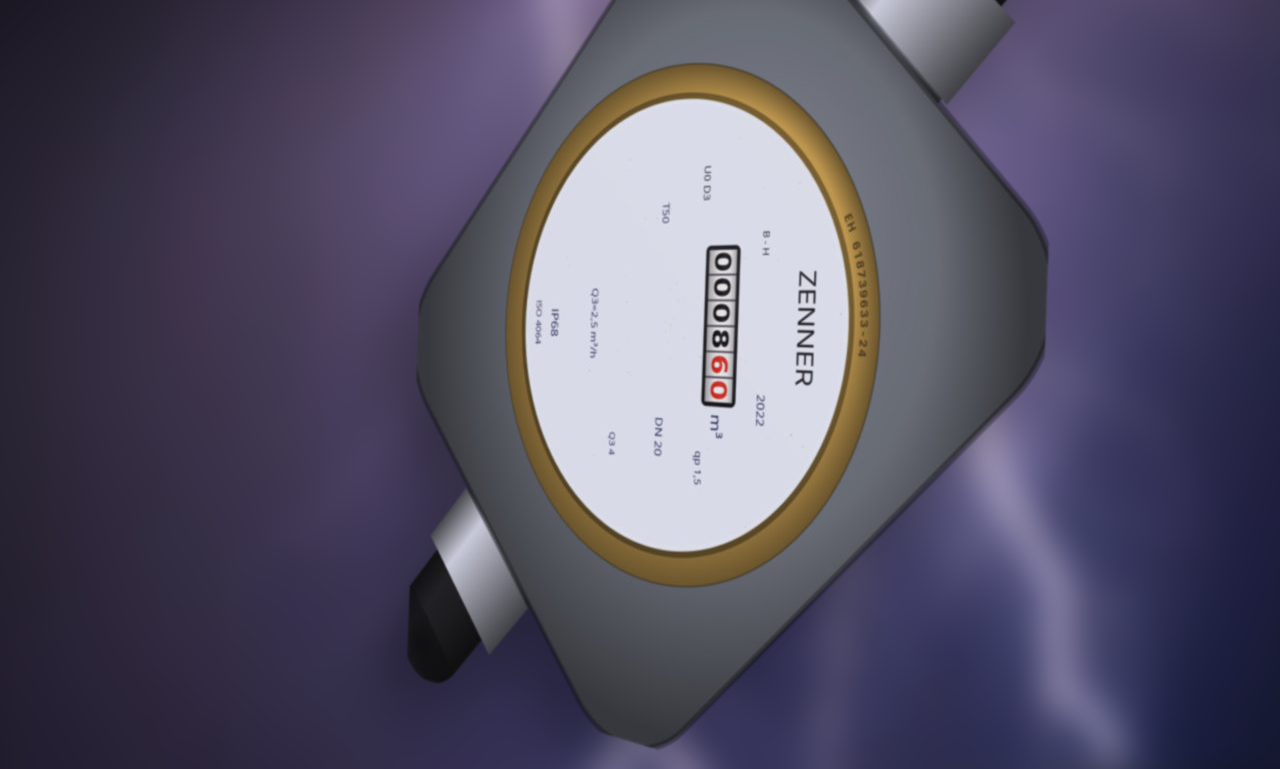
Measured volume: 8.60; m³
